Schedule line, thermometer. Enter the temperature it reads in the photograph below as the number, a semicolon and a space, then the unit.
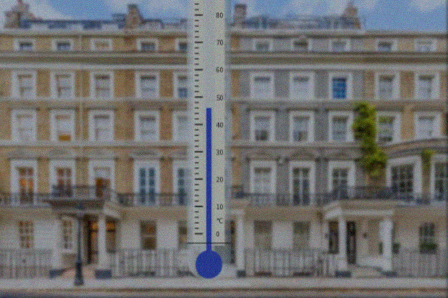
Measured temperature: 46; °C
